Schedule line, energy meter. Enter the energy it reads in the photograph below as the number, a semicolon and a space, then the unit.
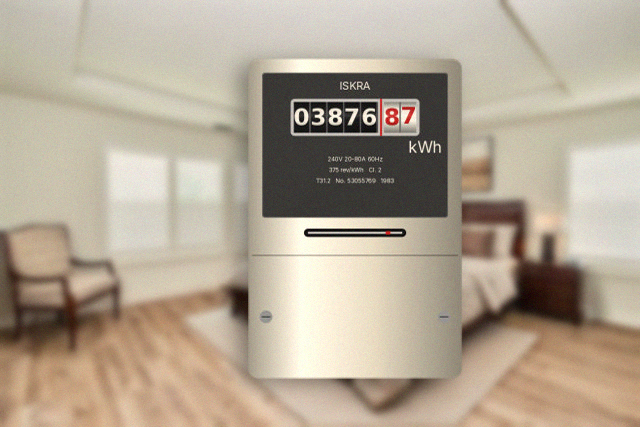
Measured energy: 3876.87; kWh
